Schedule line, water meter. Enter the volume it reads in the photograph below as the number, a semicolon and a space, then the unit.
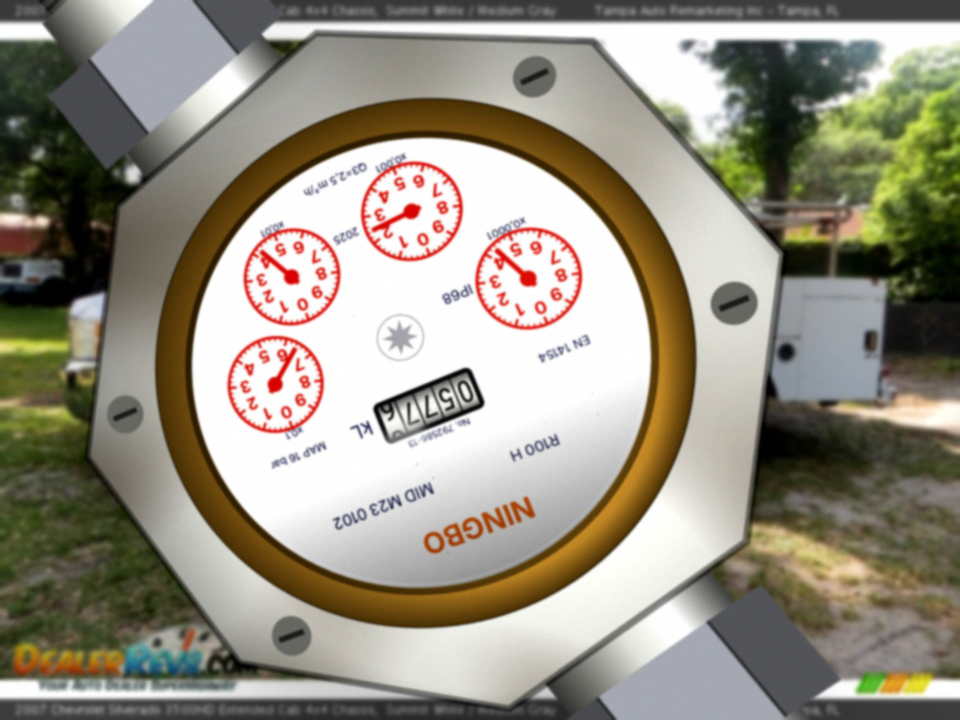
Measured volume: 5775.6424; kL
